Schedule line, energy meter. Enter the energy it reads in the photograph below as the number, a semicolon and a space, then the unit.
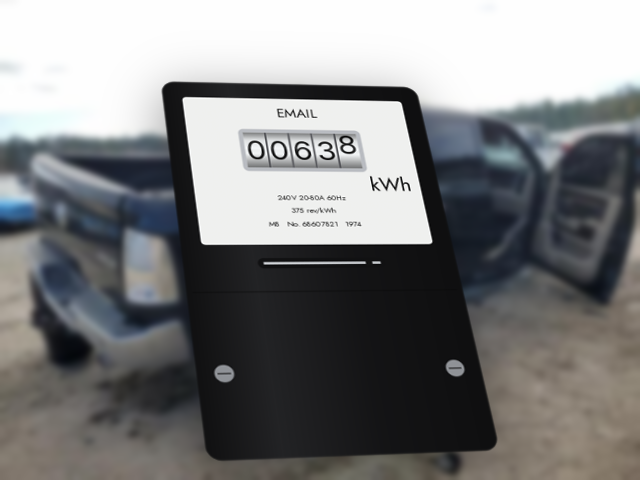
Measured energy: 638; kWh
